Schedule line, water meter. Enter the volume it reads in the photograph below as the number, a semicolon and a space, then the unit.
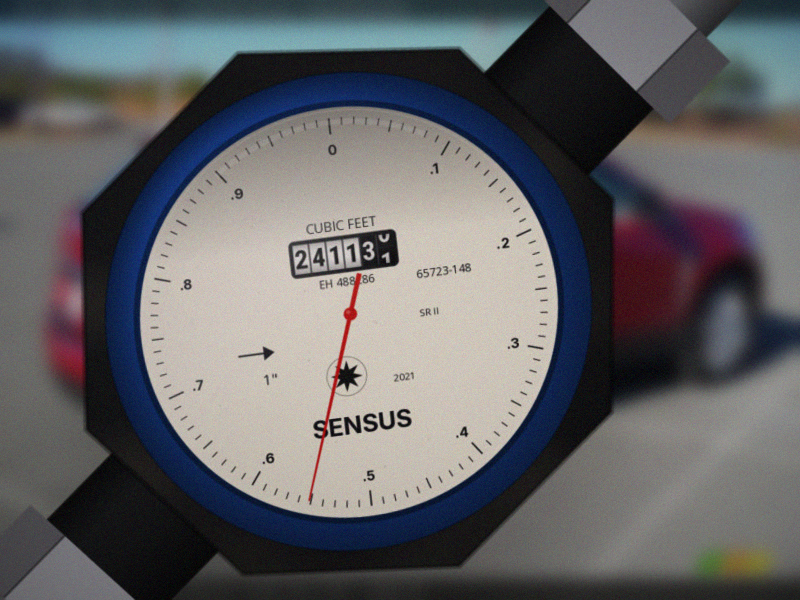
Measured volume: 241130.55; ft³
